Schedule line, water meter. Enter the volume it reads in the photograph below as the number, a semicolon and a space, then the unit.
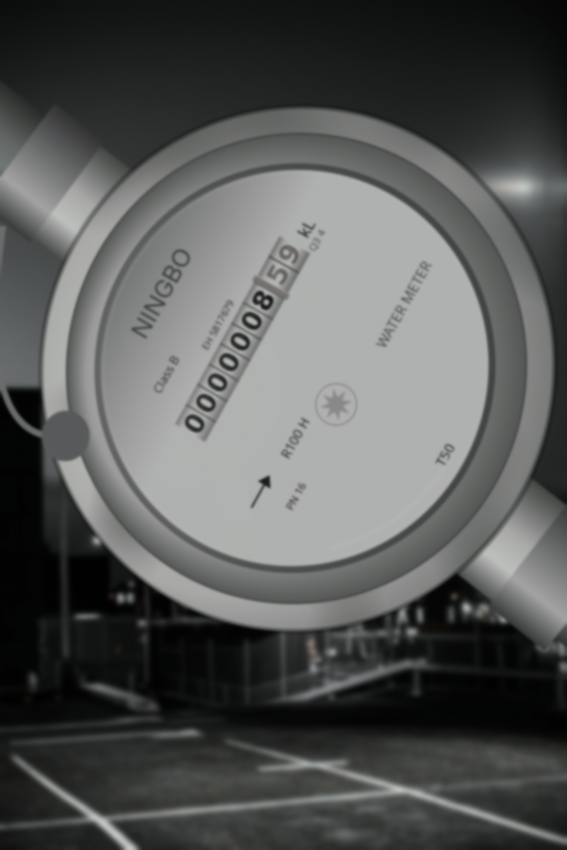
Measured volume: 8.59; kL
